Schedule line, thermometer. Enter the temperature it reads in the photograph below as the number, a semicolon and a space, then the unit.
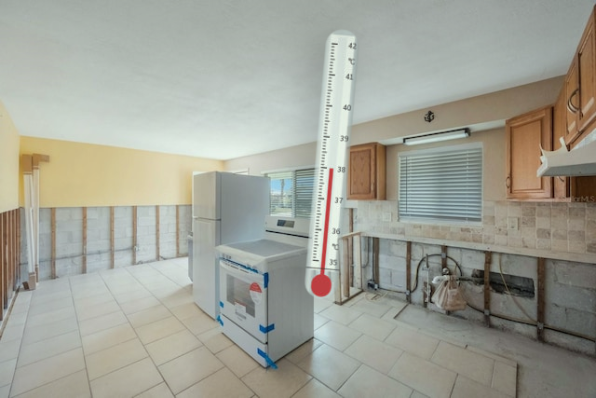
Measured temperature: 38; °C
